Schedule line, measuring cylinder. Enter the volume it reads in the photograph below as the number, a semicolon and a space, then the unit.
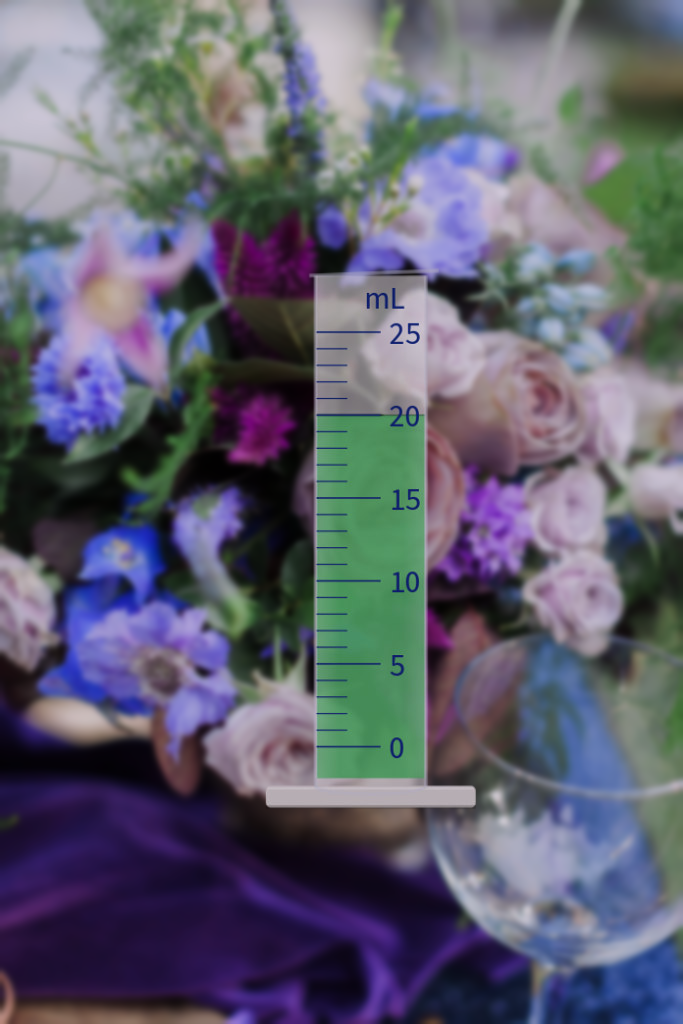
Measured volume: 20; mL
